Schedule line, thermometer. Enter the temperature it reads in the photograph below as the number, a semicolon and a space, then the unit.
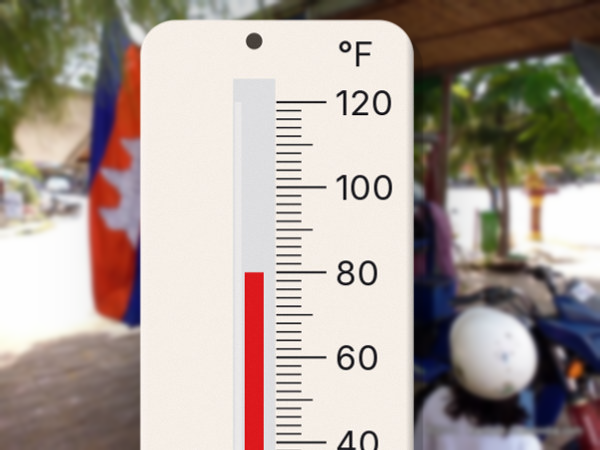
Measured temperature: 80; °F
